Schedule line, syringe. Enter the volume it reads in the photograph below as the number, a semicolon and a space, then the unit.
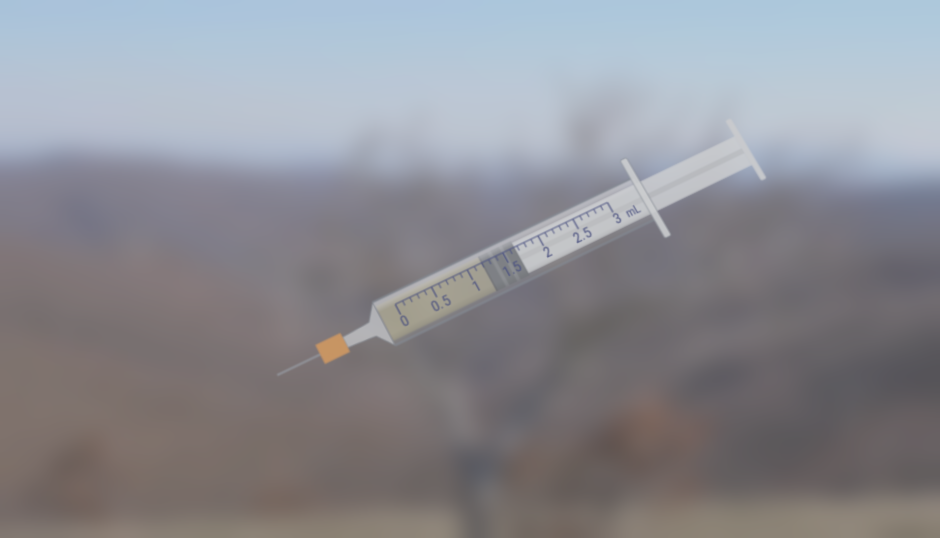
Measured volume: 1.2; mL
